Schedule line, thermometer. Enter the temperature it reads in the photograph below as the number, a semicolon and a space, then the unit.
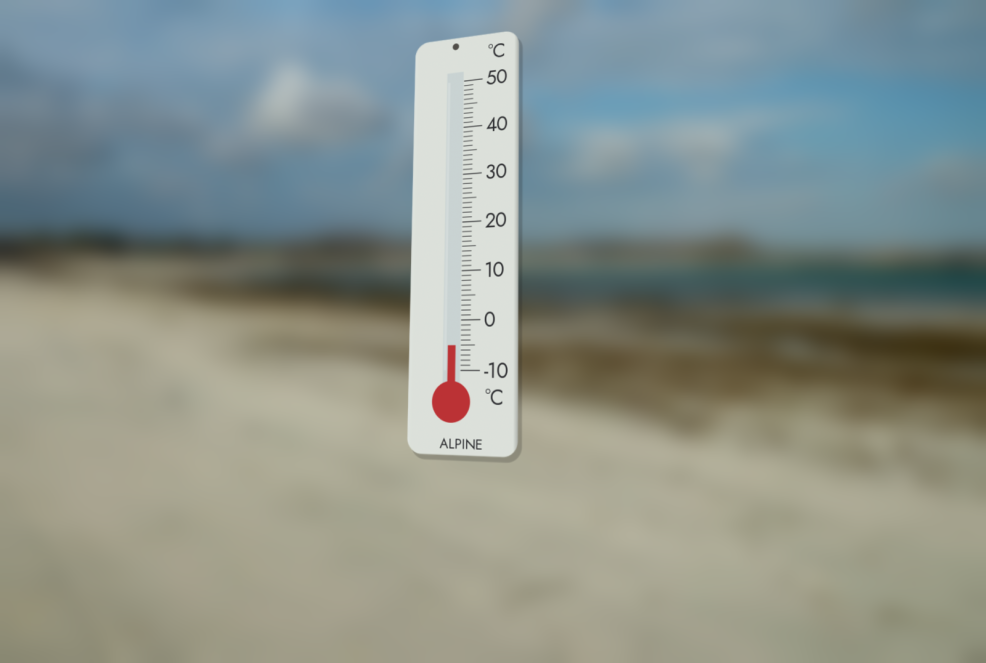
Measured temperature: -5; °C
